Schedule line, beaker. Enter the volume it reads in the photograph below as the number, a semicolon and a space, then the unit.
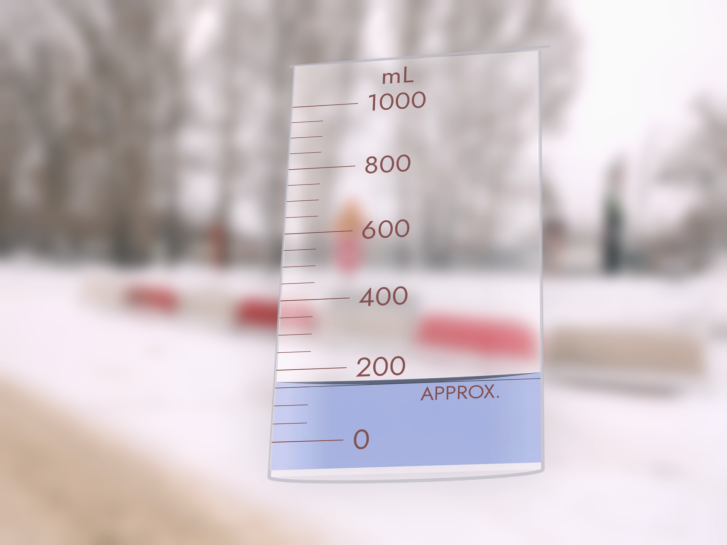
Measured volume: 150; mL
